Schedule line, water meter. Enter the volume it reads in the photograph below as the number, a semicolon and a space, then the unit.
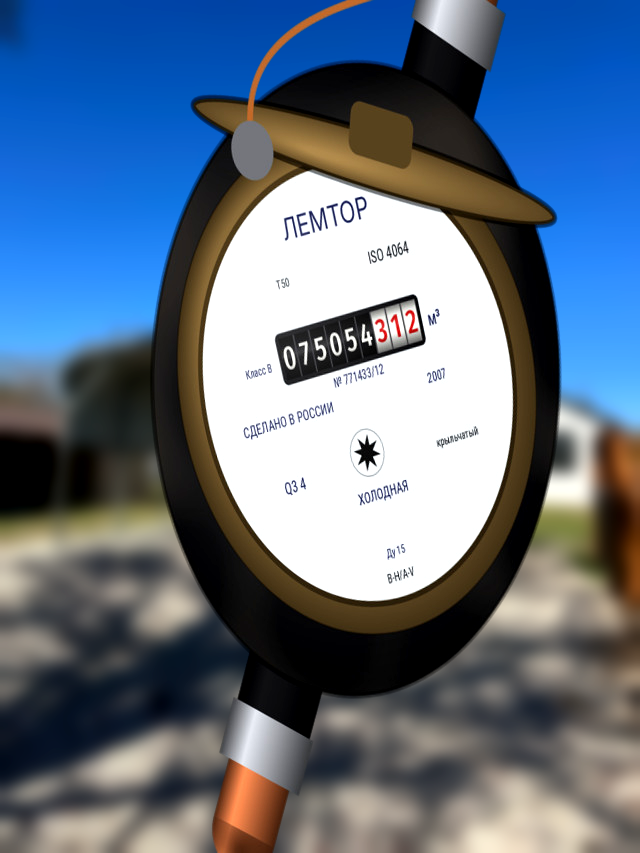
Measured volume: 75054.312; m³
